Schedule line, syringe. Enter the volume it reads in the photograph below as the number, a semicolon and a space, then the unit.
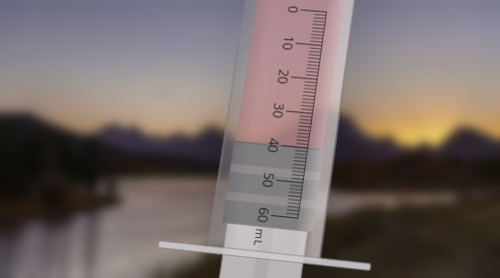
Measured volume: 40; mL
